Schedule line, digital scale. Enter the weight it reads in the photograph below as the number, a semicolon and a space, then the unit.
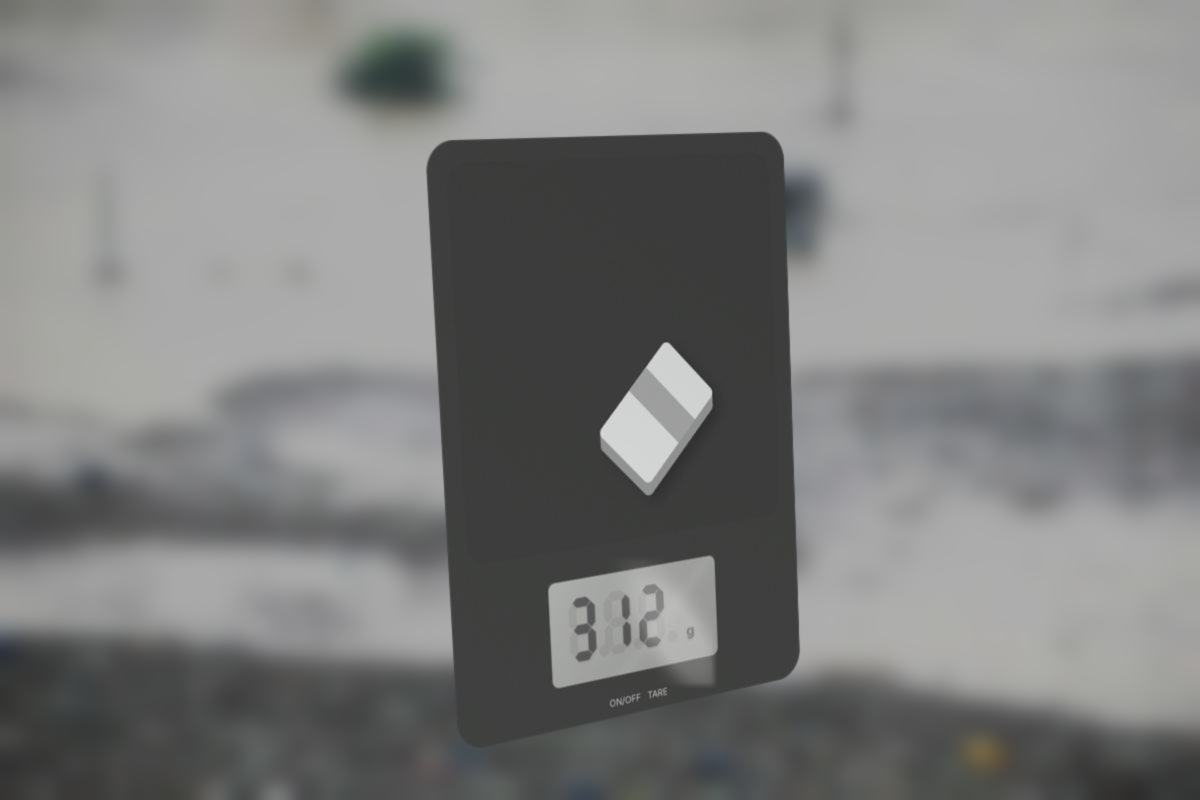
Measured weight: 312; g
